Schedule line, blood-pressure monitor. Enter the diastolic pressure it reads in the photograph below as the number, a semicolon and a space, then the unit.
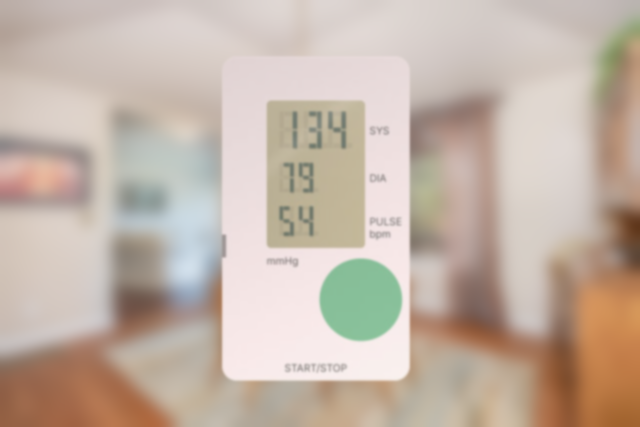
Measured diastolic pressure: 79; mmHg
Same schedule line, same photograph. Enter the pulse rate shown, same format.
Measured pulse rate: 54; bpm
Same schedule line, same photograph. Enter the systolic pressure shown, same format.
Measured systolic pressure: 134; mmHg
